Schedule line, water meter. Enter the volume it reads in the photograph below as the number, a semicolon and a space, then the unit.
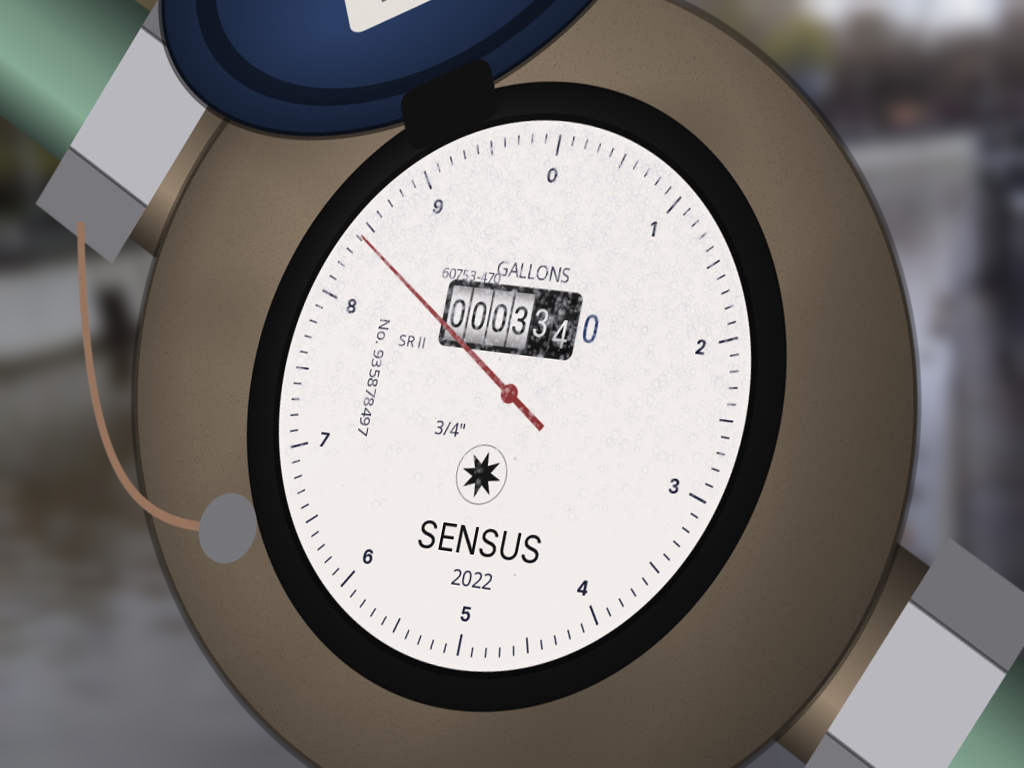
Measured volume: 3338.4; gal
